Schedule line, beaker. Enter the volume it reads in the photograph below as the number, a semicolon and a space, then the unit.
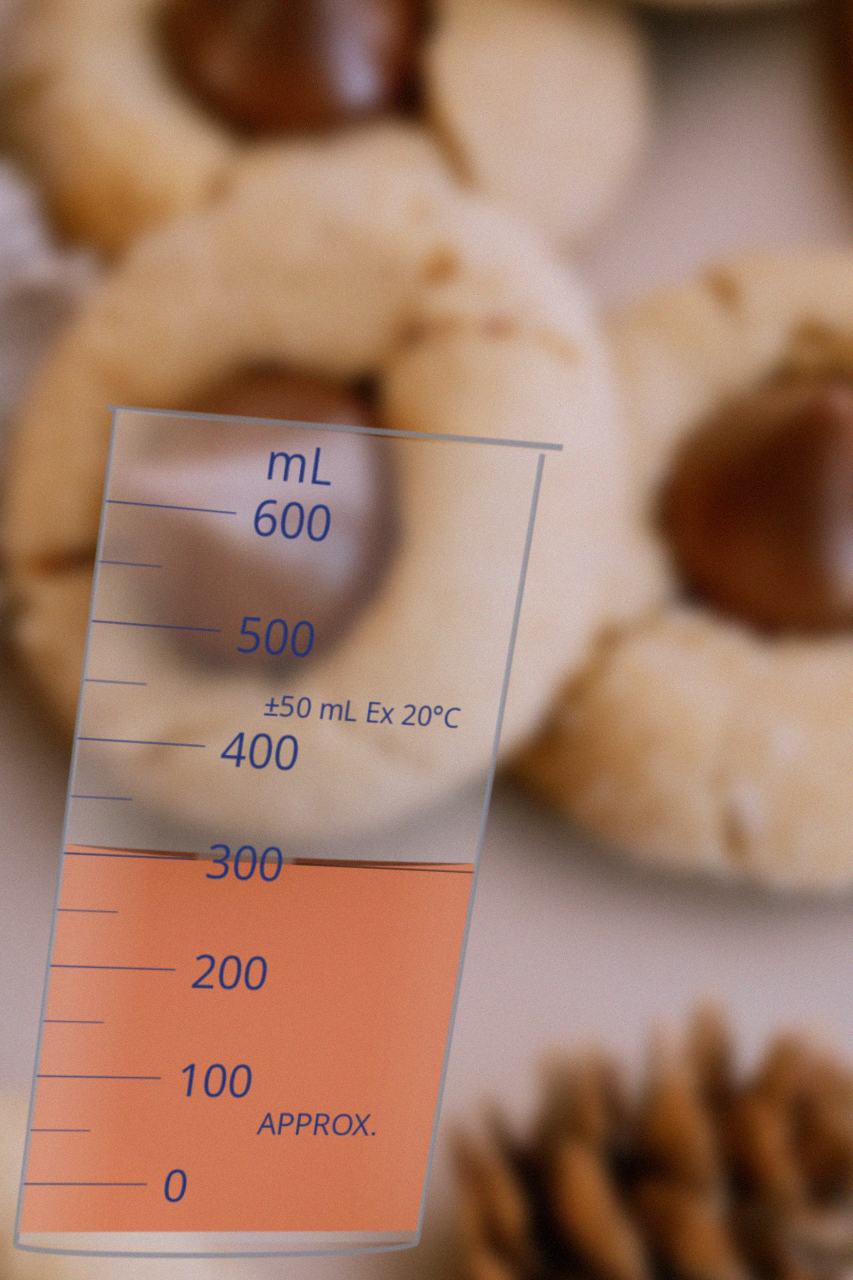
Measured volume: 300; mL
